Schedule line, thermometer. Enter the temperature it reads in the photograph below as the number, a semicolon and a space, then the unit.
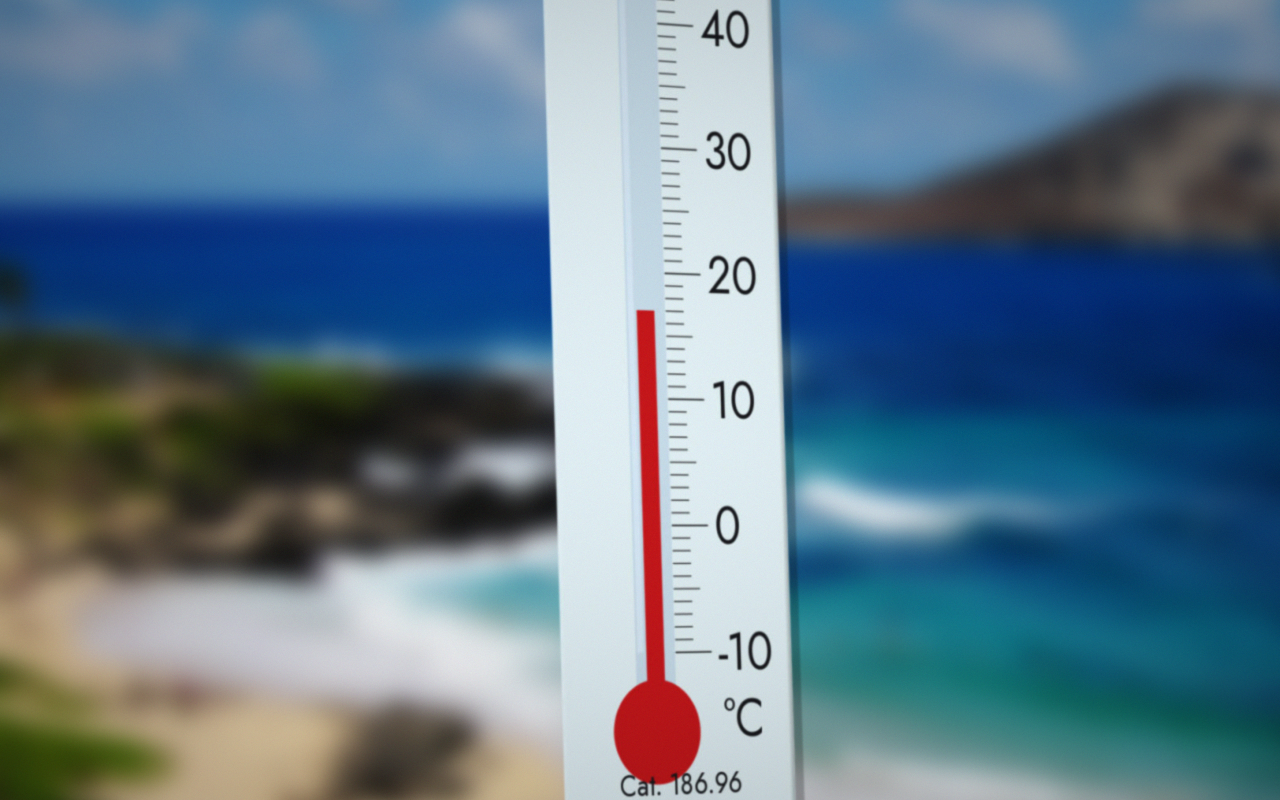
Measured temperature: 17; °C
